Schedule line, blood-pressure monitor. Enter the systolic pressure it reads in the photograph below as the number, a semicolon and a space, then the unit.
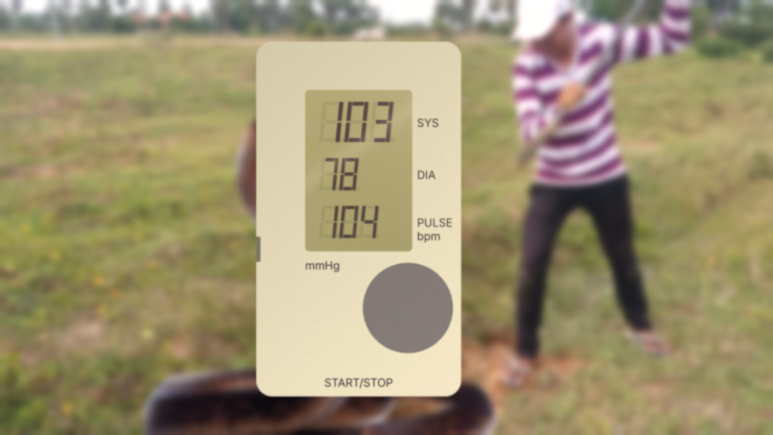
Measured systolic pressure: 103; mmHg
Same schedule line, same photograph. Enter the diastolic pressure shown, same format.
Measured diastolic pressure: 78; mmHg
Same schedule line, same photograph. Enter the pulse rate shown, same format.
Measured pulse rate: 104; bpm
